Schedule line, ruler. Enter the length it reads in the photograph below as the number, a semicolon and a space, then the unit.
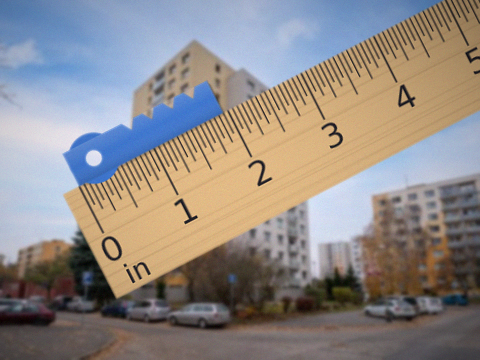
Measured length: 1.9375; in
